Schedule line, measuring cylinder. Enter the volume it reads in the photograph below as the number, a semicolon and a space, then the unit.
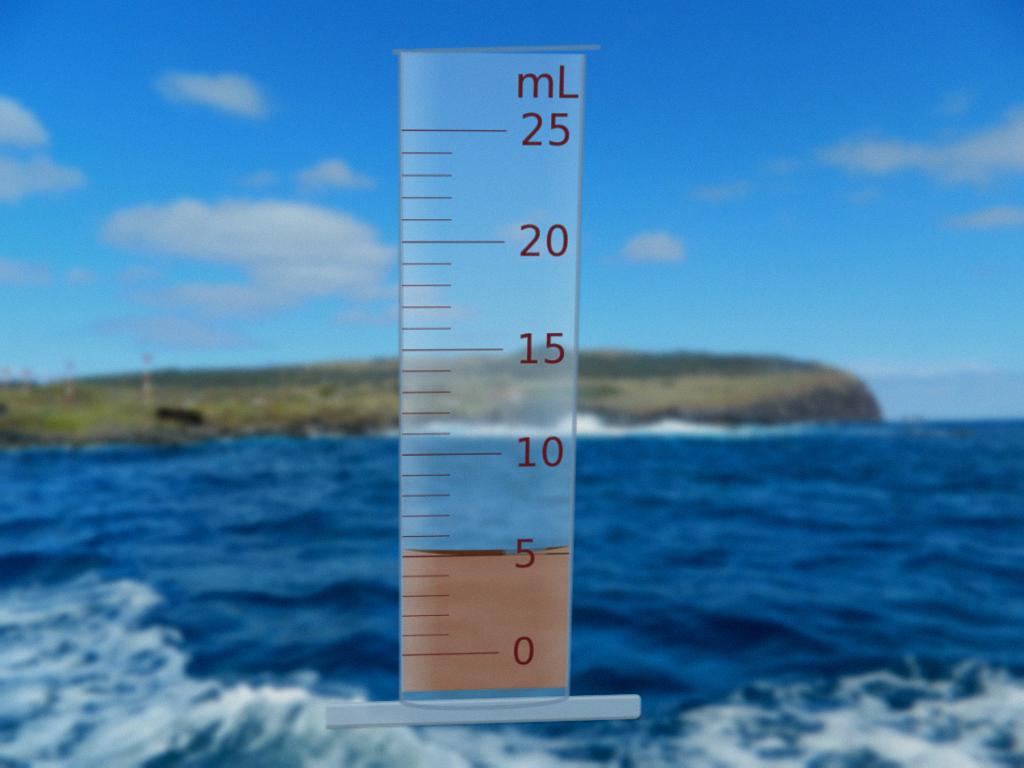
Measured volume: 5; mL
